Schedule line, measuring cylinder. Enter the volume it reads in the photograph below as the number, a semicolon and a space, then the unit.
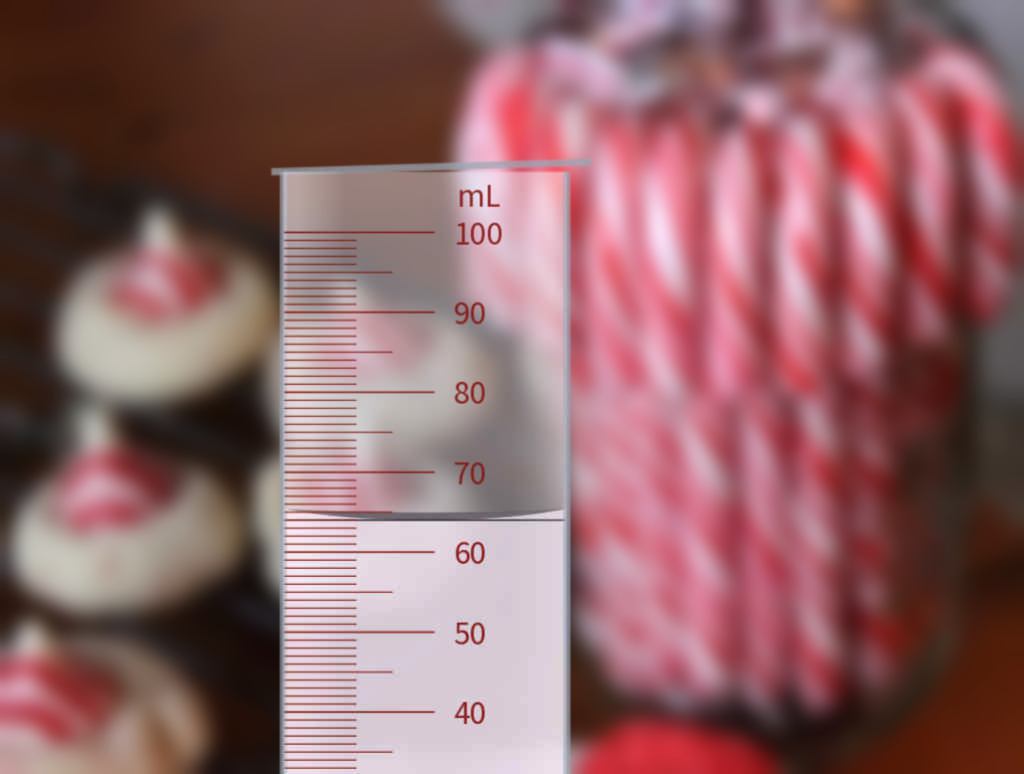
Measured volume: 64; mL
